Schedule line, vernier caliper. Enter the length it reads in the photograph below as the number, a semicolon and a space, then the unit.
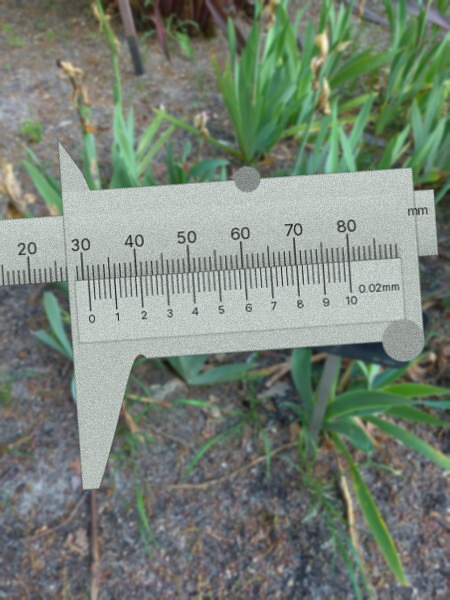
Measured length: 31.0; mm
